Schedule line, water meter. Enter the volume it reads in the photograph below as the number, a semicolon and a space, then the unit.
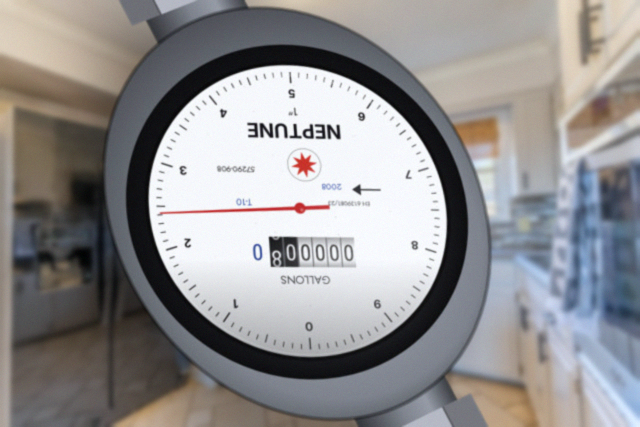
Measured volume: 82.4; gal
